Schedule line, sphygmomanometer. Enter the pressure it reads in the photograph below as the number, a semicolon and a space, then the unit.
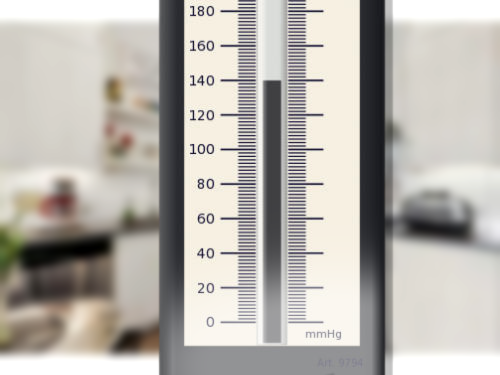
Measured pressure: 140; mmHg
